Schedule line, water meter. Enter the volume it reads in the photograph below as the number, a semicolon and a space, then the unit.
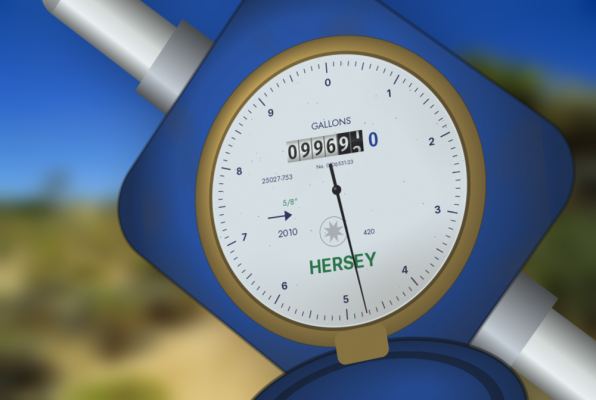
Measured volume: 996914.7; gal
